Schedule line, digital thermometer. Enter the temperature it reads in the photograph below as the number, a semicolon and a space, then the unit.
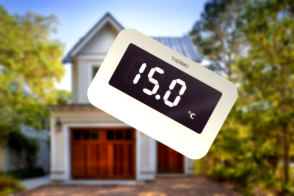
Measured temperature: 15.0; °C
